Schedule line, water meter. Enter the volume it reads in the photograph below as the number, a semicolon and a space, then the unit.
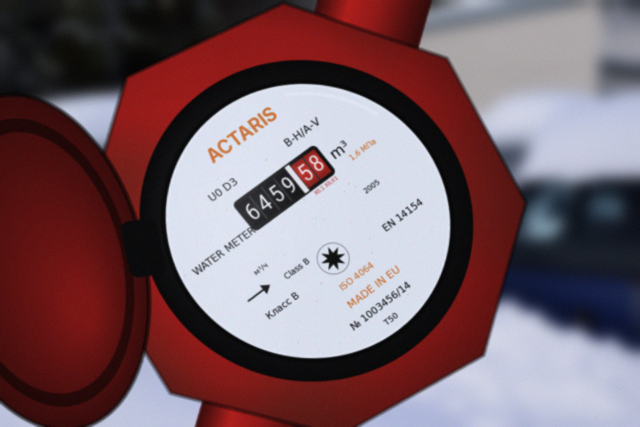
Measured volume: 6459.58; m³
